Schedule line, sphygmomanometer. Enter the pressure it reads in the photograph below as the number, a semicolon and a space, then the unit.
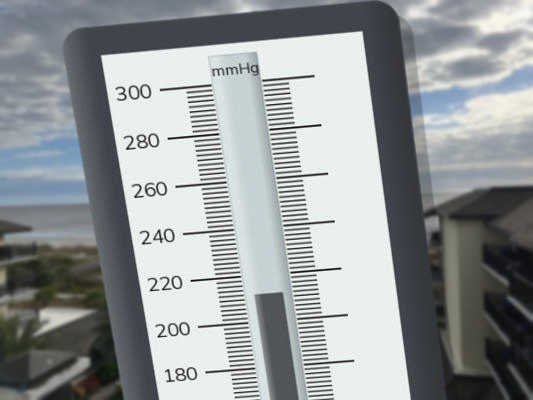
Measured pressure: 212; mmHg
